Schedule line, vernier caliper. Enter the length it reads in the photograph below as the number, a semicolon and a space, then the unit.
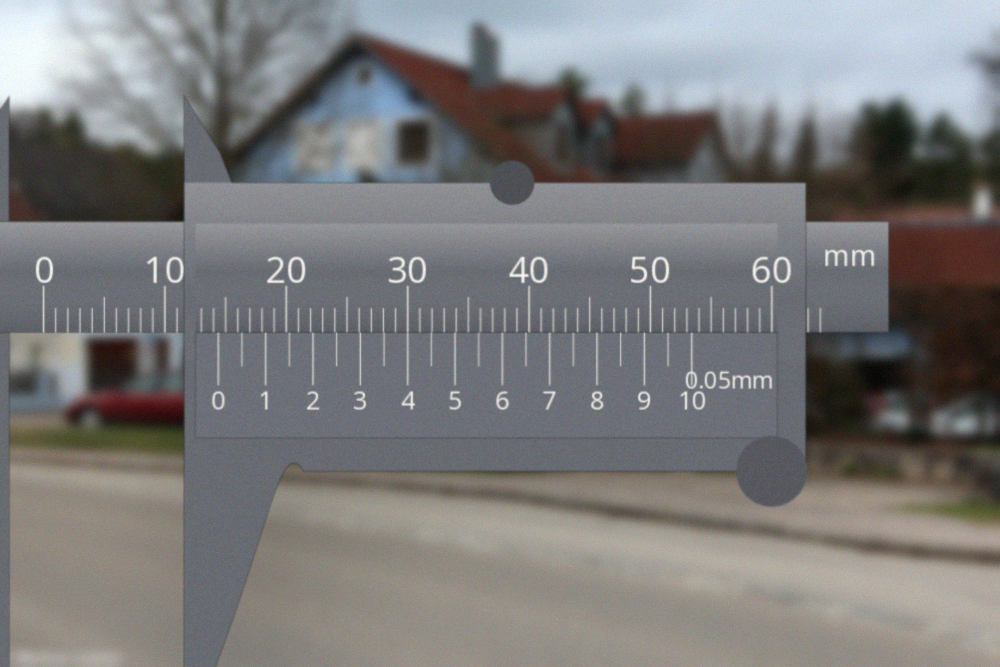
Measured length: 14.4; mm
